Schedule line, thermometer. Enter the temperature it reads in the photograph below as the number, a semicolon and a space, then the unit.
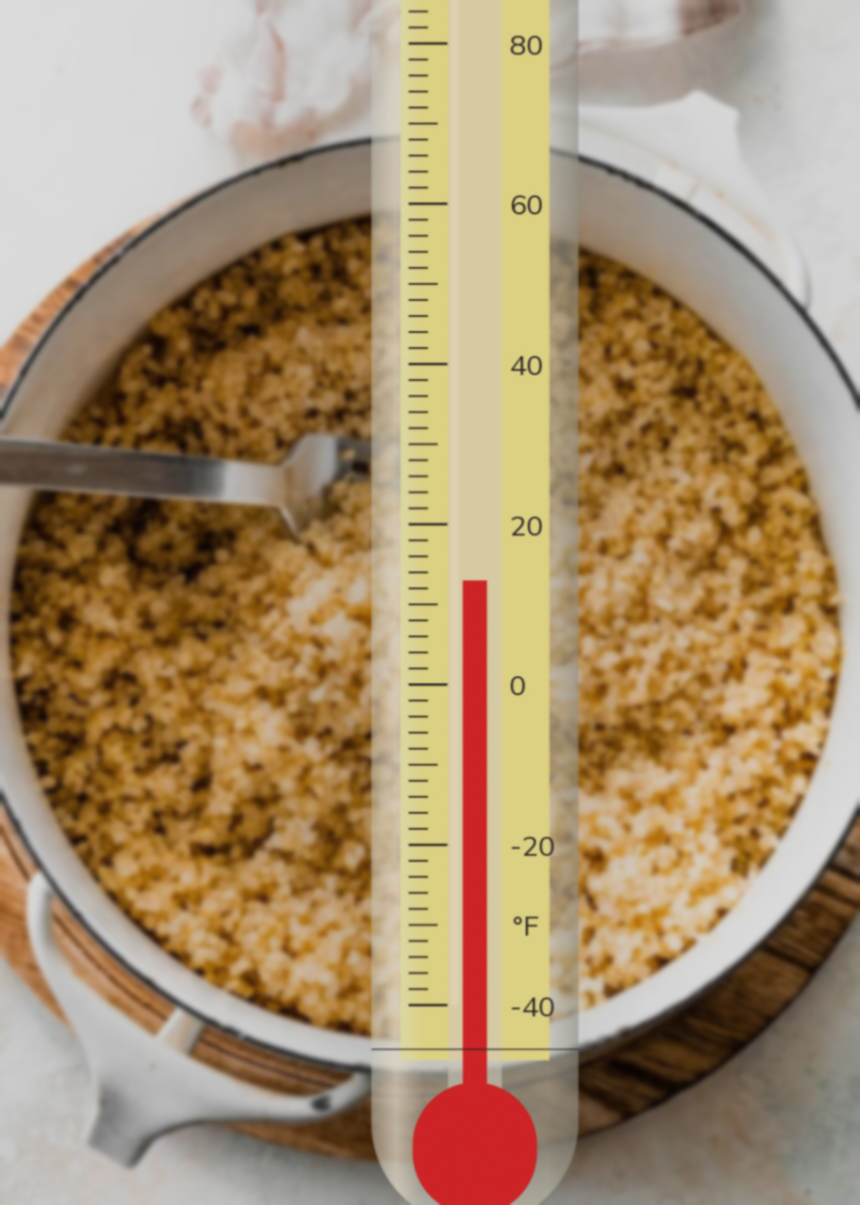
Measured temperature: 13; °F
